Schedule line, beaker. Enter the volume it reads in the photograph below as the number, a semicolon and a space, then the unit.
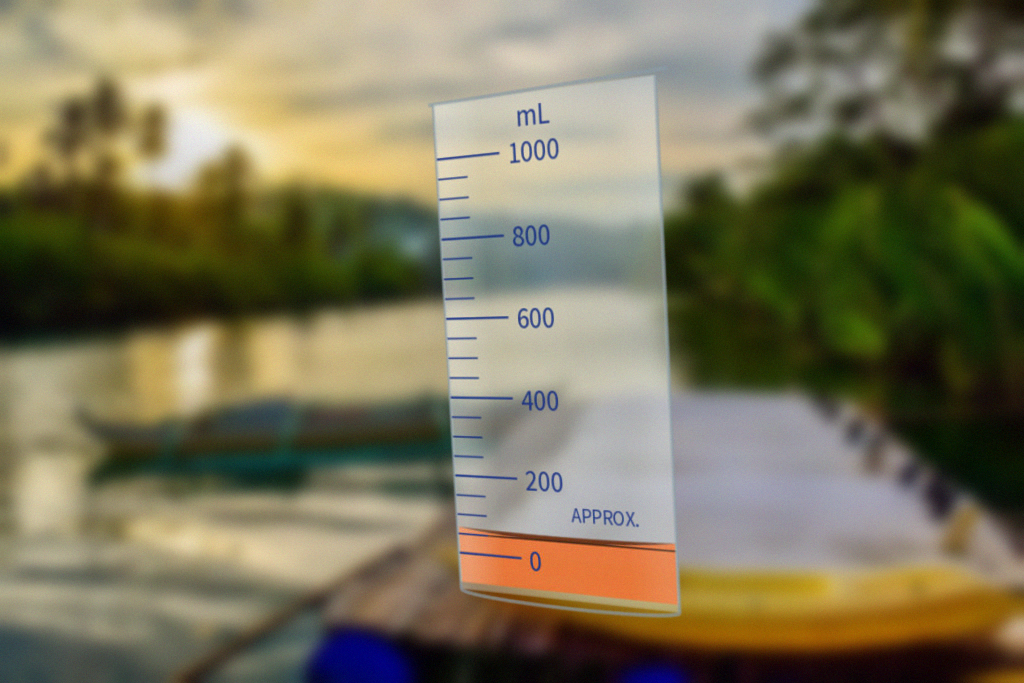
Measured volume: 50; mL
